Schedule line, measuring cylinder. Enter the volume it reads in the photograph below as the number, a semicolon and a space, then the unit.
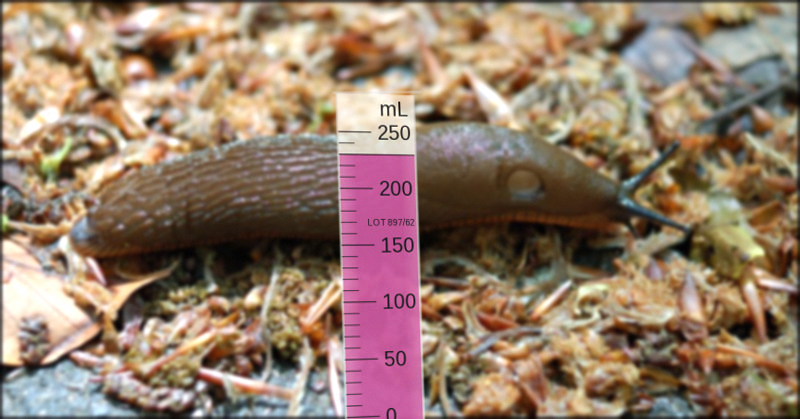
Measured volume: 230; mL
